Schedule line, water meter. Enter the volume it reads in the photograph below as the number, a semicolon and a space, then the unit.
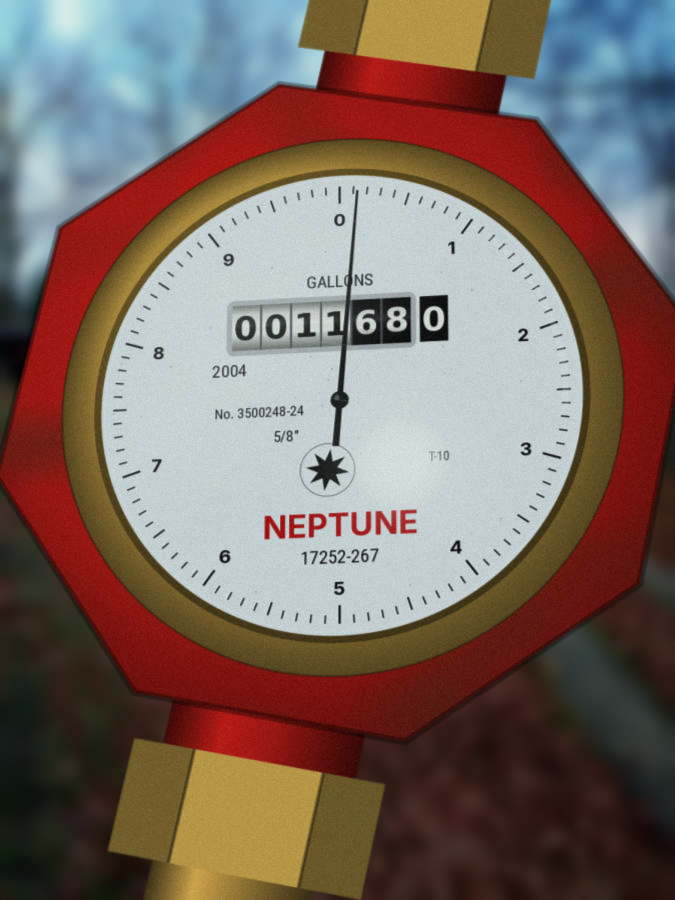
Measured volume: 11680.1; gal
